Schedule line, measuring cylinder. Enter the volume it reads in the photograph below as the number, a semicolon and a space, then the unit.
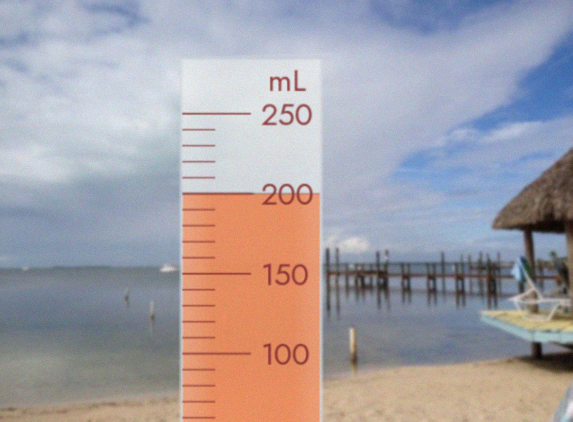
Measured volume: 200; mL
